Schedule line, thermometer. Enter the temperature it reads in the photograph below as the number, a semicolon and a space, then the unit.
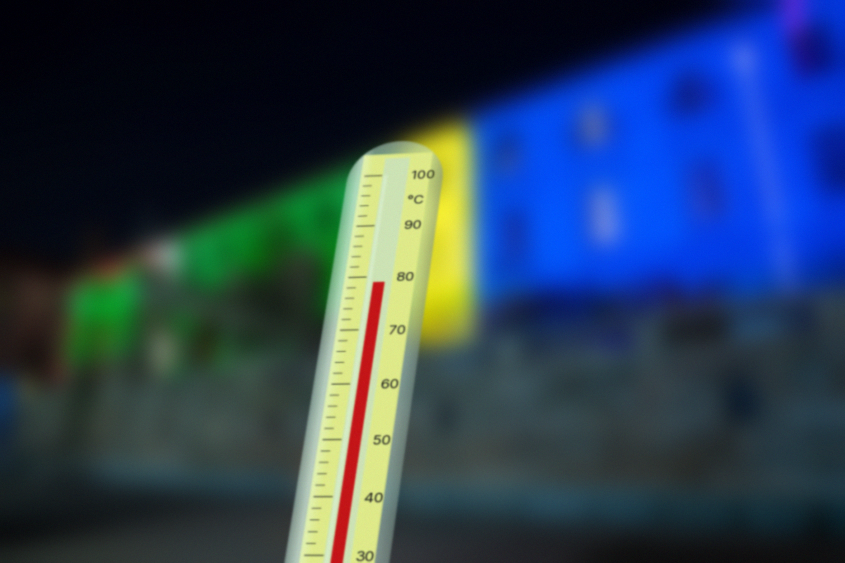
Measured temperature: 79; °C
